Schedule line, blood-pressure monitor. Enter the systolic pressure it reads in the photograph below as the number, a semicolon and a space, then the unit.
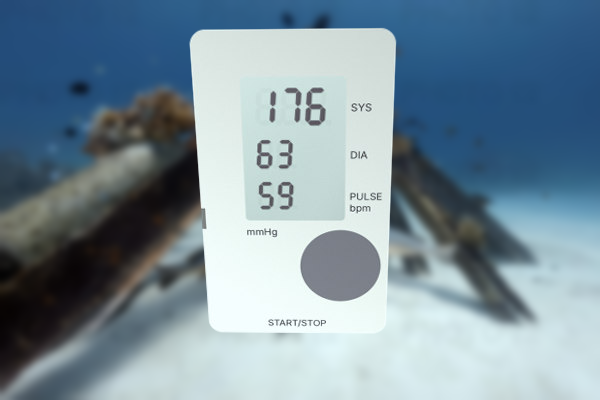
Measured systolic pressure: 176; mmHg
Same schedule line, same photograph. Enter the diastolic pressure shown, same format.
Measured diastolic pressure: 63; mmHg
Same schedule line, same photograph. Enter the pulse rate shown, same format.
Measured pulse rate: 59; bpm
